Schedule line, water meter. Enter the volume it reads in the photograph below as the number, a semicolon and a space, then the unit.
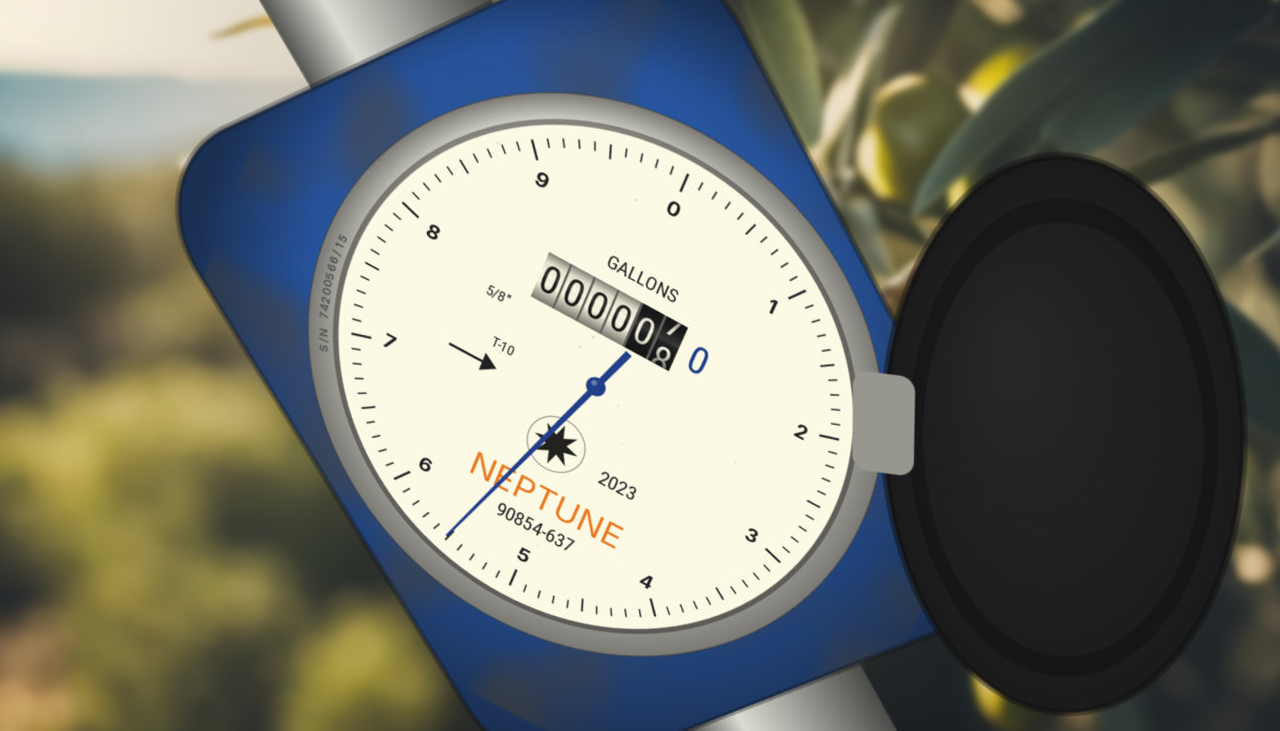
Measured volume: 75.5; gal
